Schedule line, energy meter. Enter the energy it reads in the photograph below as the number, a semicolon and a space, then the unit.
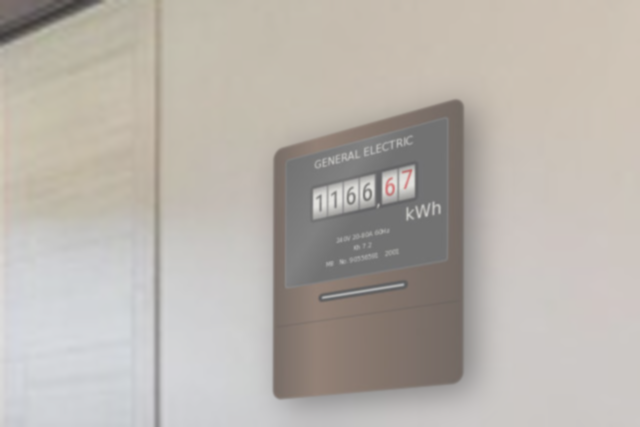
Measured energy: 1166.67; kWh
